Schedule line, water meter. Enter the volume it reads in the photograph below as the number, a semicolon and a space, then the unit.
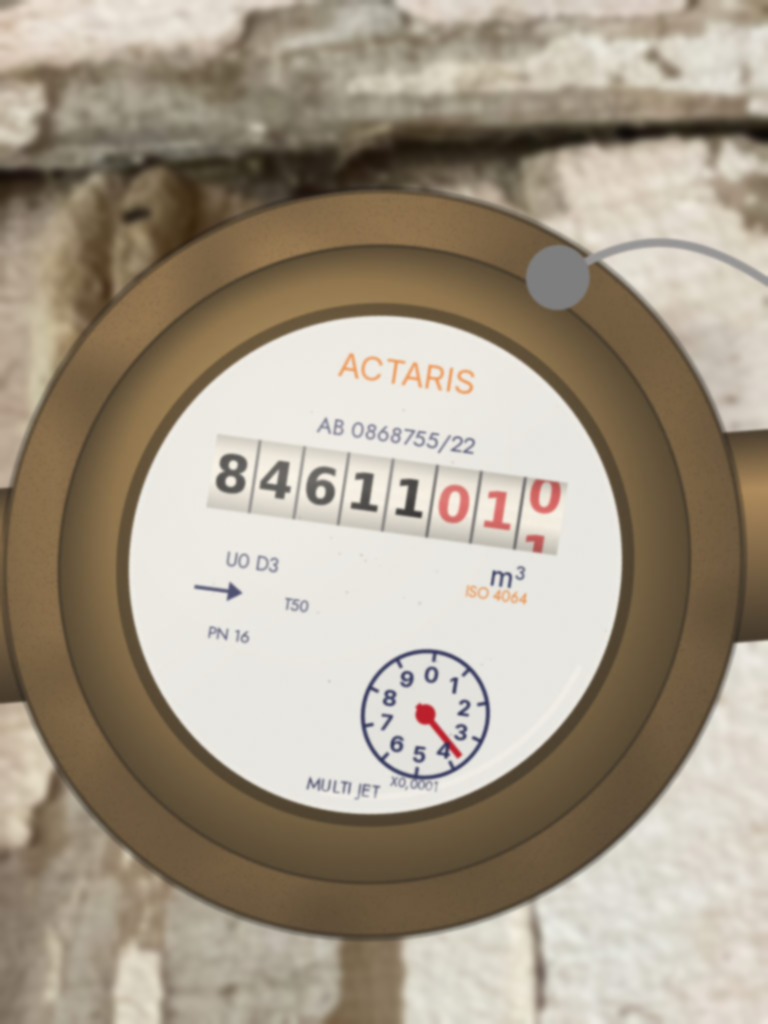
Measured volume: 84611.0103; m³
